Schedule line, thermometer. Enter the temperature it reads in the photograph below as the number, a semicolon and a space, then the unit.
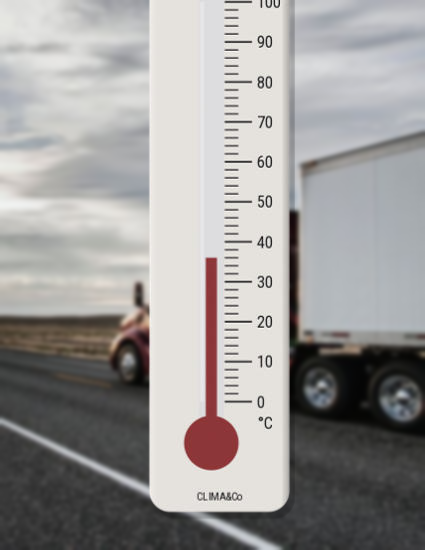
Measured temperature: 36; °C
